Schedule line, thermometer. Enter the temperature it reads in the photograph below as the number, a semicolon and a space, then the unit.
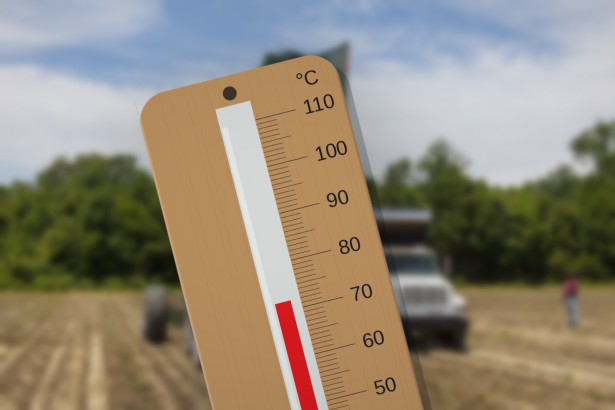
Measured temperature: 72; °C
